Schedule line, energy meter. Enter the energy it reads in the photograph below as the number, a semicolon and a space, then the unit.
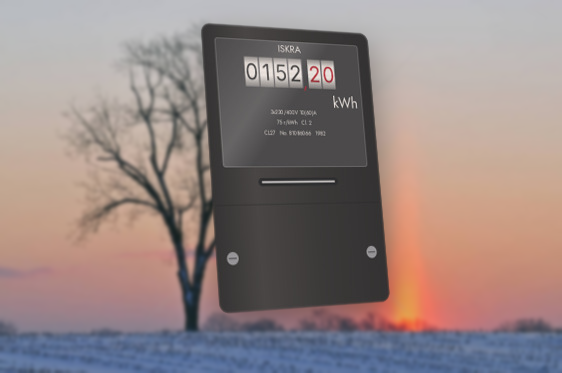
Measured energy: 152.20; kWh
